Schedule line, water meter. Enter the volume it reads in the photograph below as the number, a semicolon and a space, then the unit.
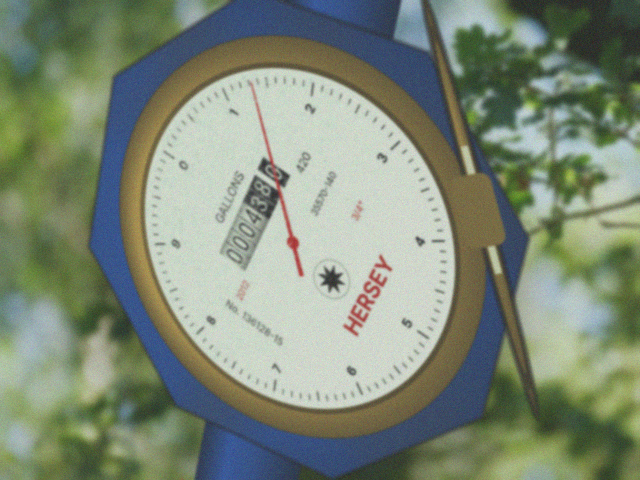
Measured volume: 4381.3; gal
